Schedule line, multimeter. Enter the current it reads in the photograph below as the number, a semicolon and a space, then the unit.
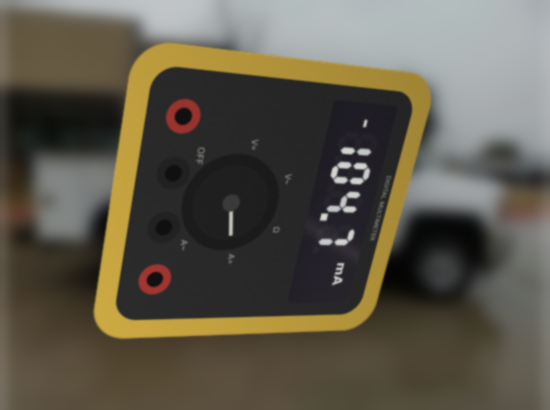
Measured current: -104.7; mA
